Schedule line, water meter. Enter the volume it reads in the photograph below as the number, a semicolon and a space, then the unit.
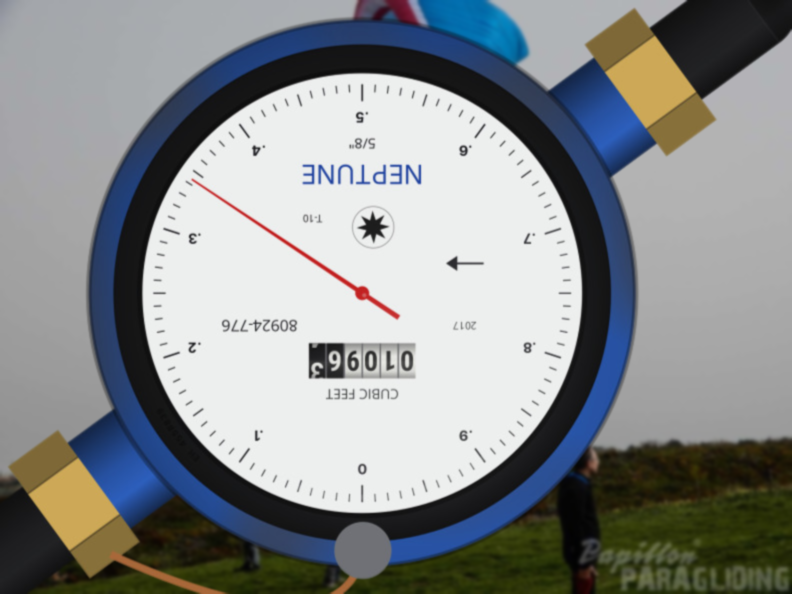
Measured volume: 10963.34; ft³
